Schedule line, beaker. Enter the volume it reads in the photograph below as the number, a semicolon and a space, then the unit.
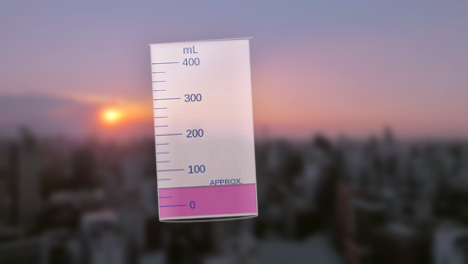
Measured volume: 50; mL
